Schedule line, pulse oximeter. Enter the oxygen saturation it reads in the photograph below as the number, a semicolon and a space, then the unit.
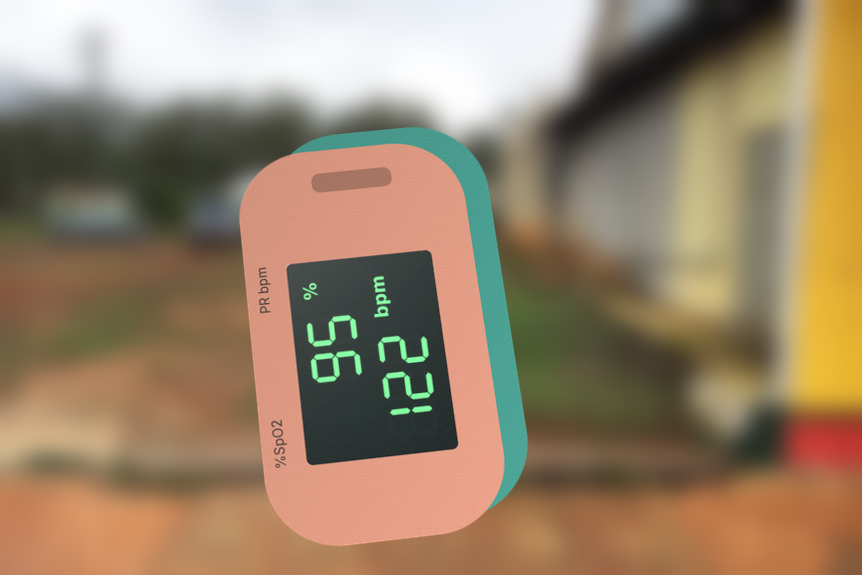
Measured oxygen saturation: 95; %
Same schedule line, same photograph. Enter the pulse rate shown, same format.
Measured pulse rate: 122; bpm
